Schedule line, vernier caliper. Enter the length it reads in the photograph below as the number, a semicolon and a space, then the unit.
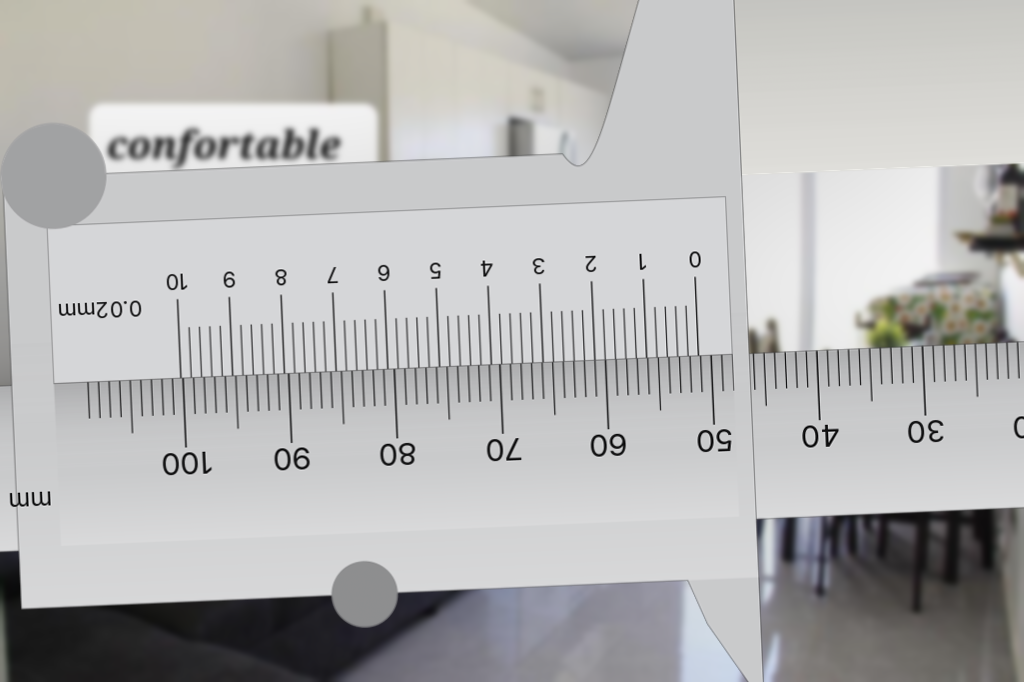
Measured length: 51.2; mm
